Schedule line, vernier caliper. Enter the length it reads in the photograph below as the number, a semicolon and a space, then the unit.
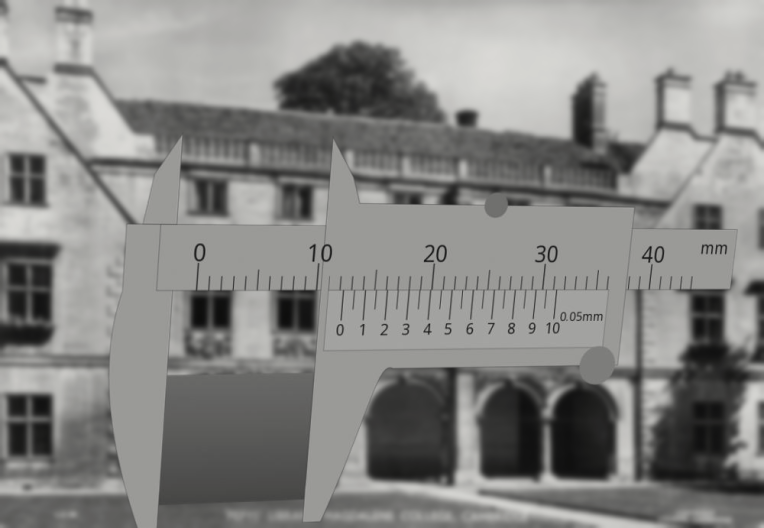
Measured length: 12.3; mm
